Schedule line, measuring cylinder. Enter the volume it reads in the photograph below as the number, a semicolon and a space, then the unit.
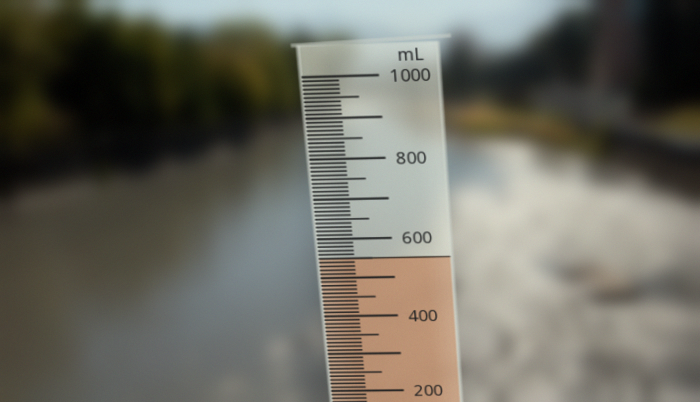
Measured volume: 550; mL
